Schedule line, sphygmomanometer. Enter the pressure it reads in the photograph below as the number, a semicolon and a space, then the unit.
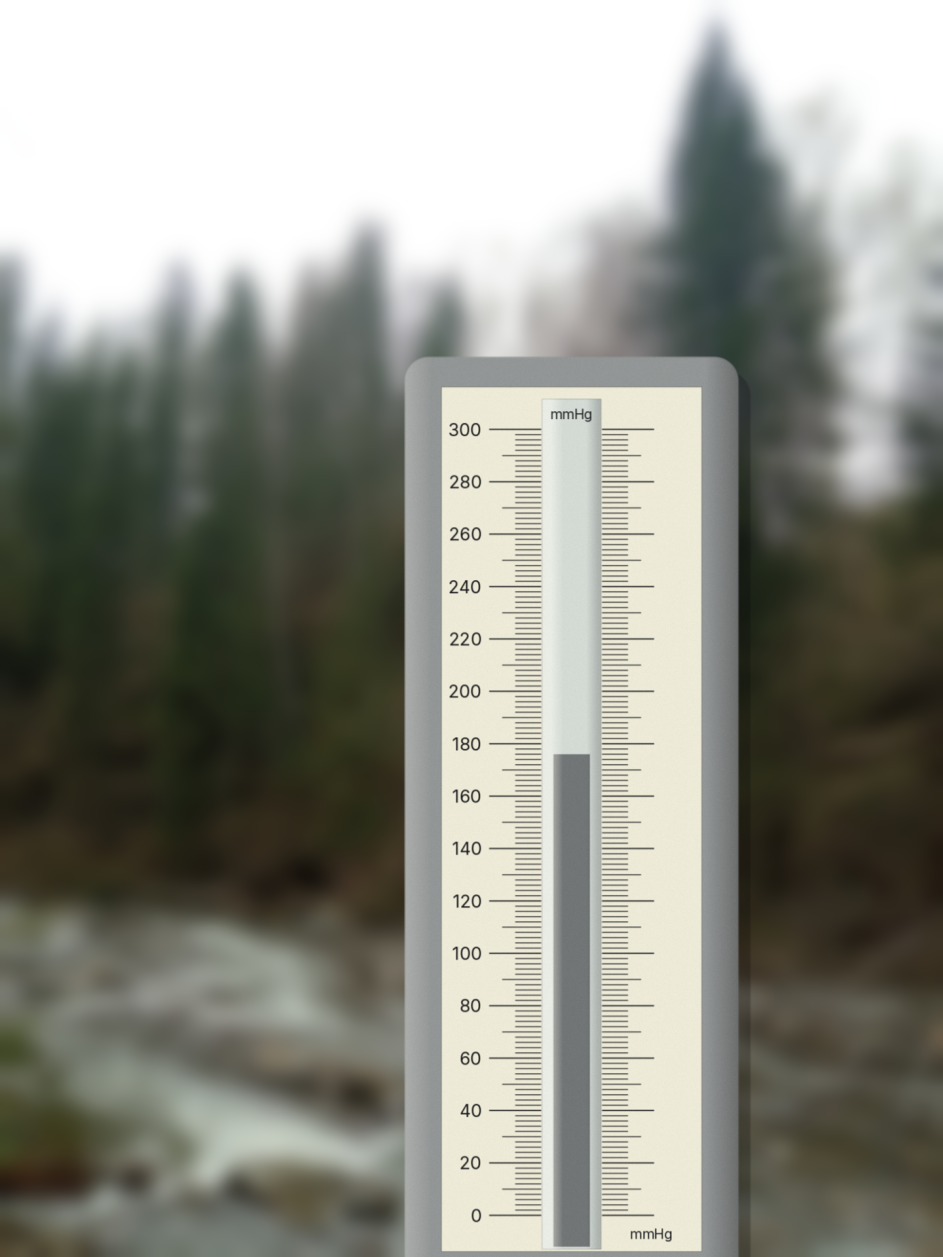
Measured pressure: 176; mmHg
